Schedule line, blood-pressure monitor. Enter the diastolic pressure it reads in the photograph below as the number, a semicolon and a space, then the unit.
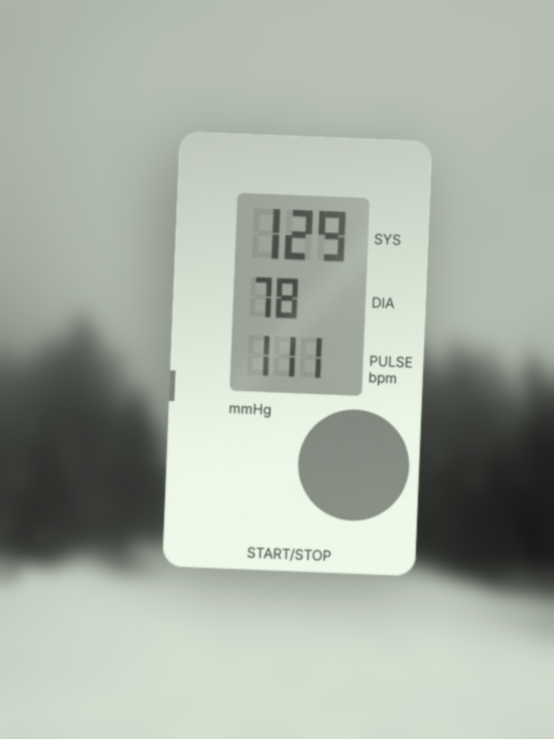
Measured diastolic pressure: 78; mmHg
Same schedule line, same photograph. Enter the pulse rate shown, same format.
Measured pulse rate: 111; bpm
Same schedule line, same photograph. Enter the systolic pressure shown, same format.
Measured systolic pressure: 129; mmHg
